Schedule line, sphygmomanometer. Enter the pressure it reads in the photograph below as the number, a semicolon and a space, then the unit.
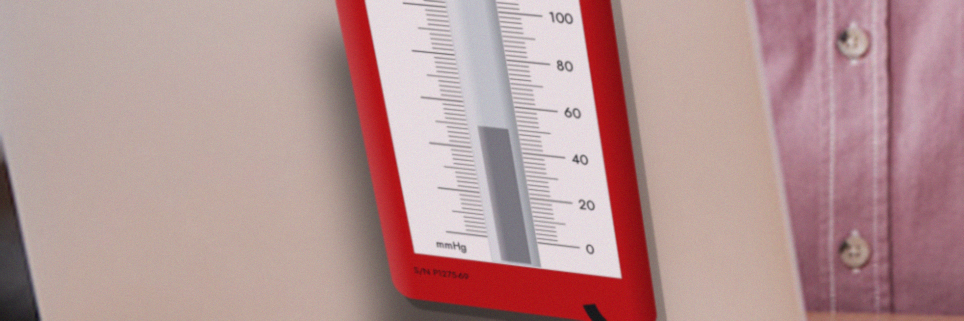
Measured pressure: 50; mmHg
